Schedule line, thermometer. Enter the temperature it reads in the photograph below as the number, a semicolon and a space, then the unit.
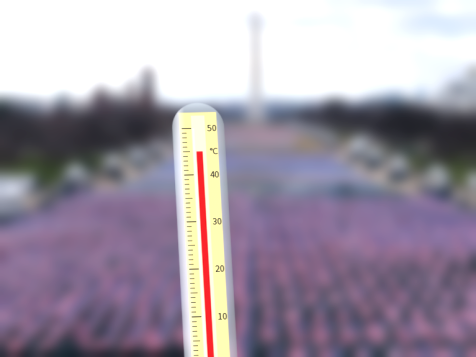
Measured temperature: 45; °C
